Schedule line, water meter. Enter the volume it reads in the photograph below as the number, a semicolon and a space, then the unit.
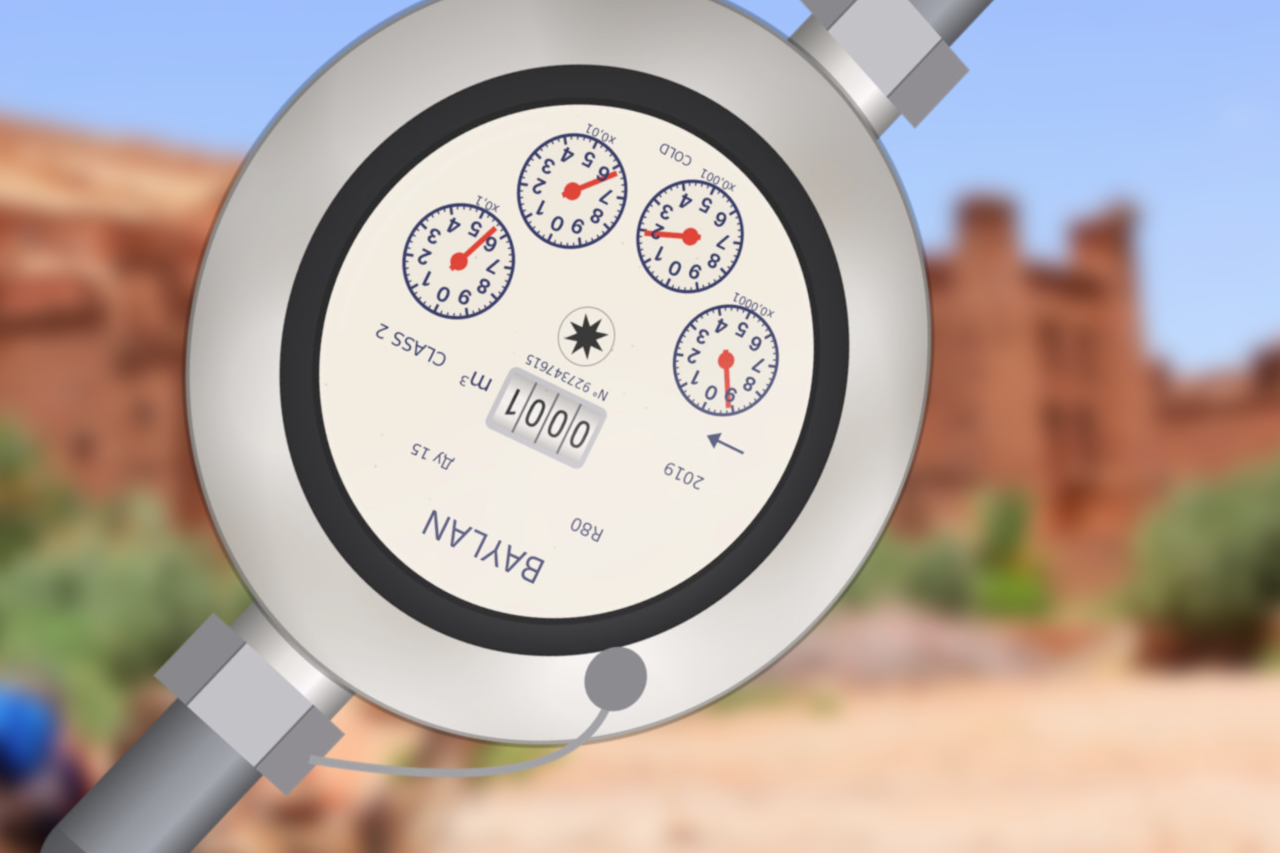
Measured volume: 1.5619; m³
